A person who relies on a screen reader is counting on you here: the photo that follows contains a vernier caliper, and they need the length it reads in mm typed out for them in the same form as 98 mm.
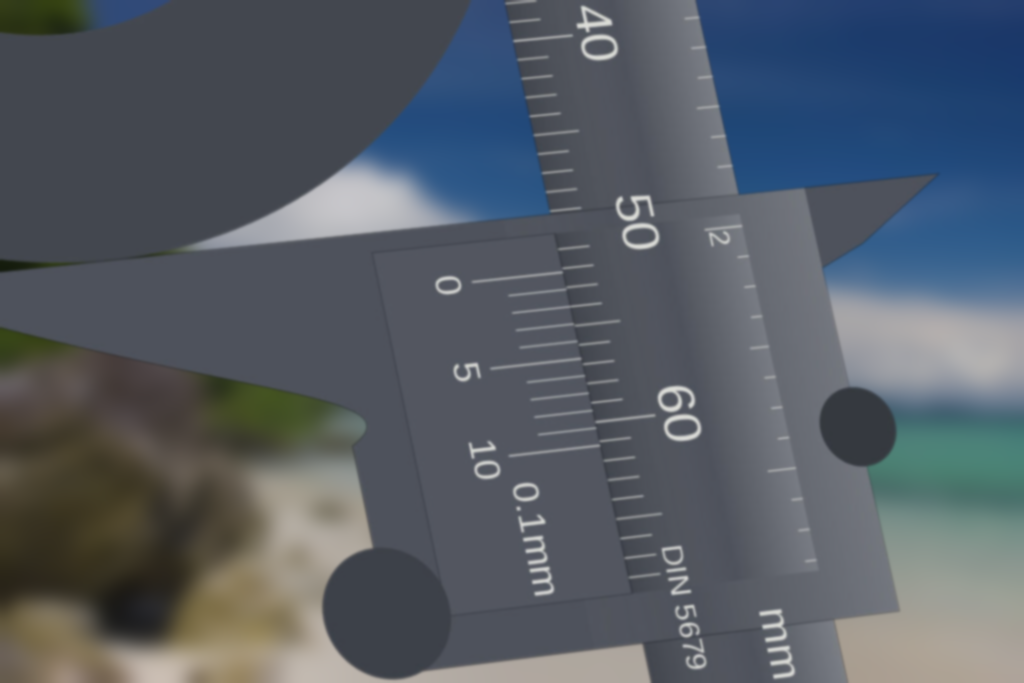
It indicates 52.2 mm
